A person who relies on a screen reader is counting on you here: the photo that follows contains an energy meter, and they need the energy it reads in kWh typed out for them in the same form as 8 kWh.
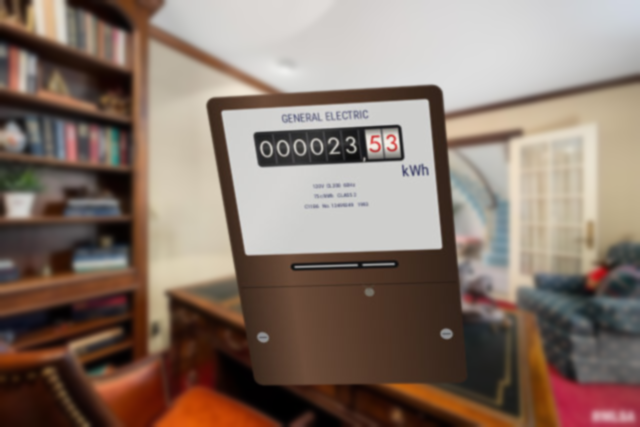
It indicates 23.53 kWh
